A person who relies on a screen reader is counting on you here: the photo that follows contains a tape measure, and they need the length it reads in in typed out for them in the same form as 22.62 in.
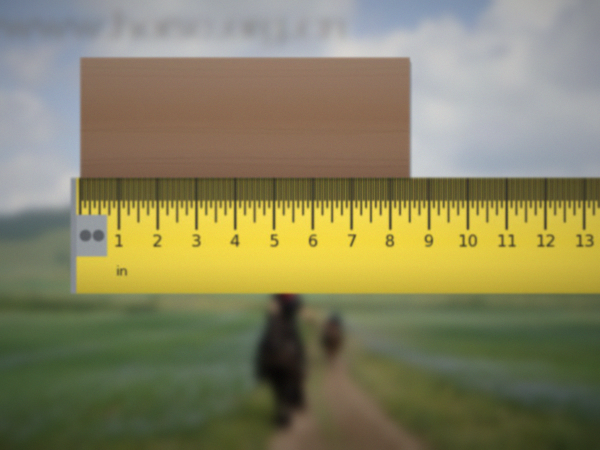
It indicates 8.5 in
